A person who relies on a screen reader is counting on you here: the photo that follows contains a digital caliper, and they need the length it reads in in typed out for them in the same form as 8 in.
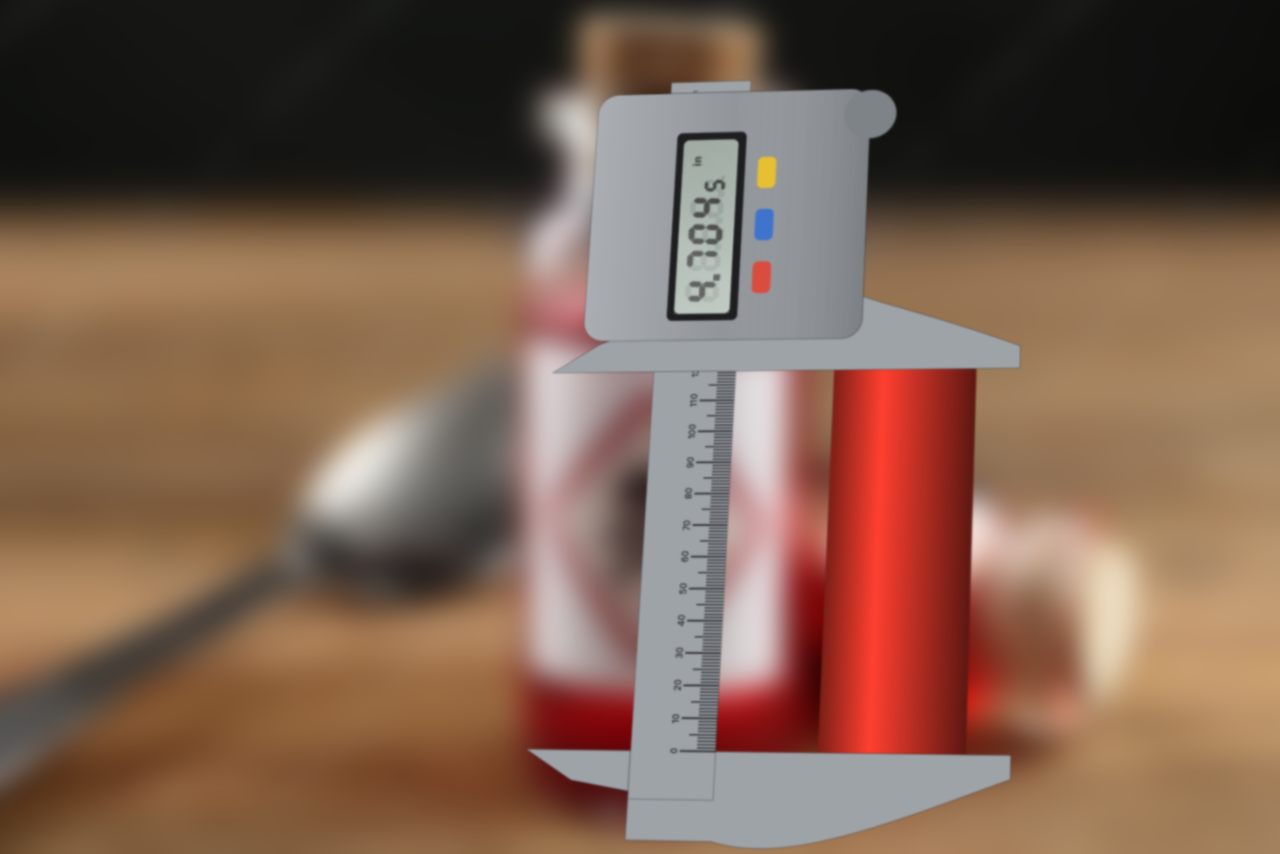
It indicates 4.7045 in
